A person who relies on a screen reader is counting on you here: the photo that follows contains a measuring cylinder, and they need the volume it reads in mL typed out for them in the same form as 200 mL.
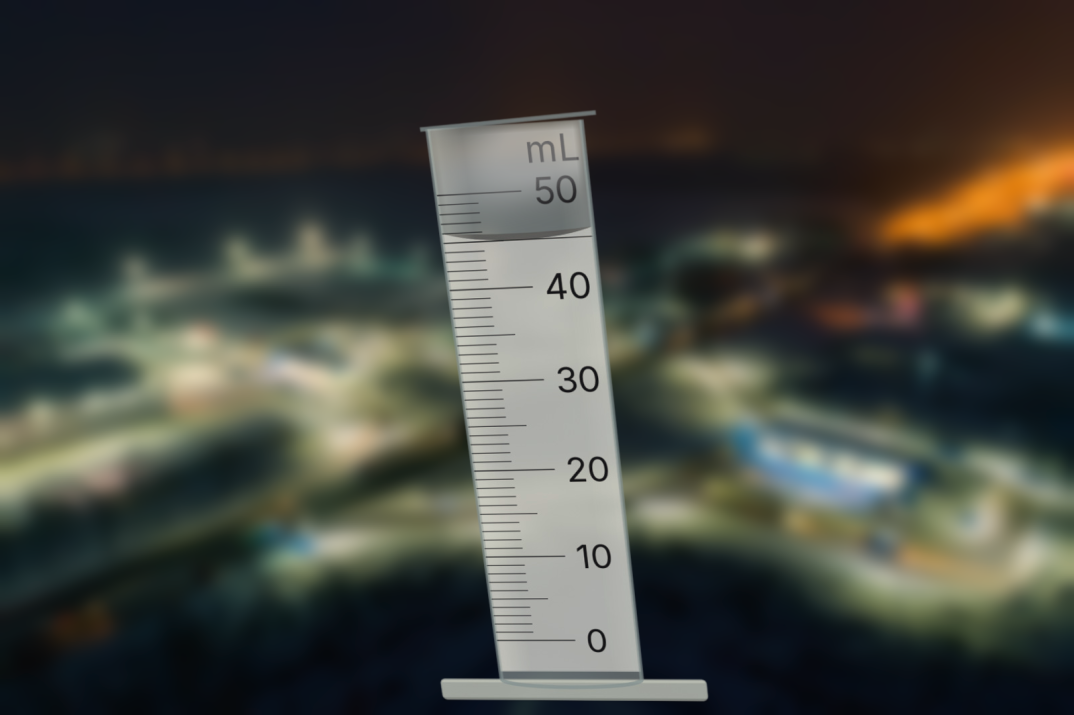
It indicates 45 mL
